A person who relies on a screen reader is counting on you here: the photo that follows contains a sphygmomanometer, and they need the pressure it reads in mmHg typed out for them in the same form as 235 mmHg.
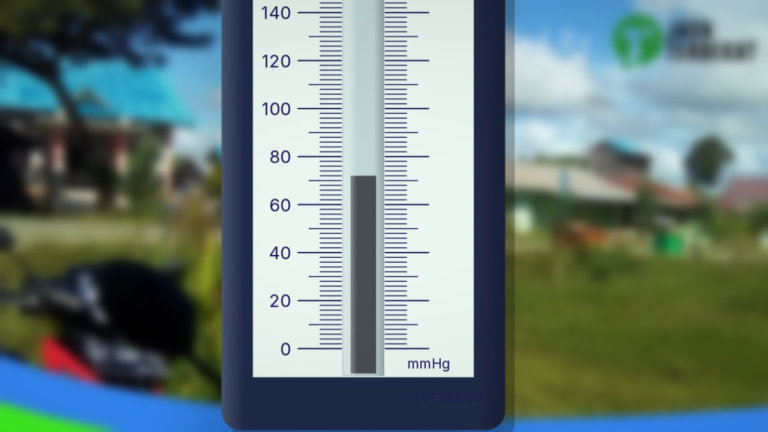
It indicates 72 mmHg
